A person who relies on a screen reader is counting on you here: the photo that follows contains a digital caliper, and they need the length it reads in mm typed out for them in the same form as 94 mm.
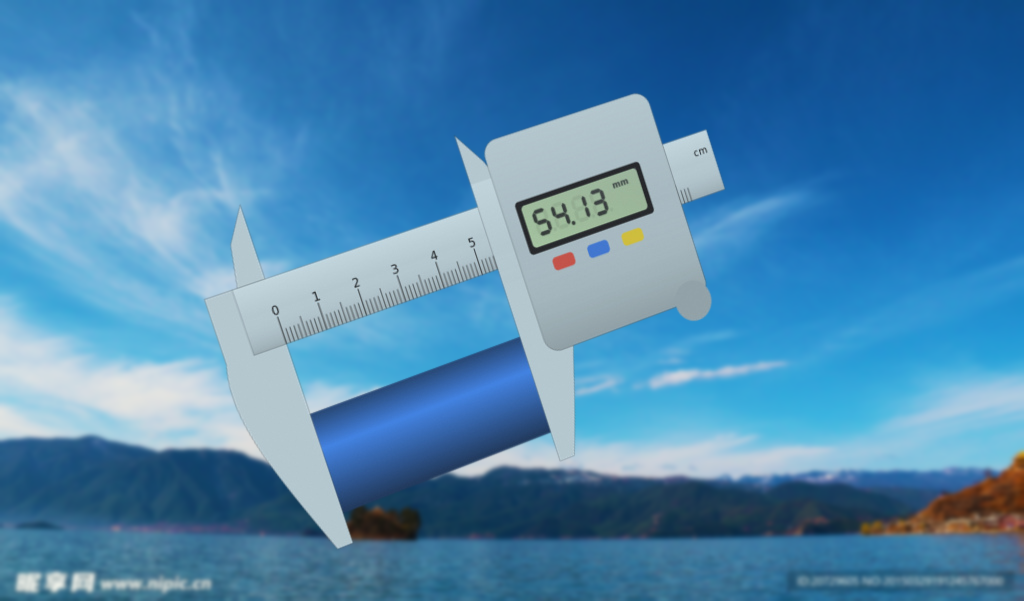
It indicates 54.13 mm
